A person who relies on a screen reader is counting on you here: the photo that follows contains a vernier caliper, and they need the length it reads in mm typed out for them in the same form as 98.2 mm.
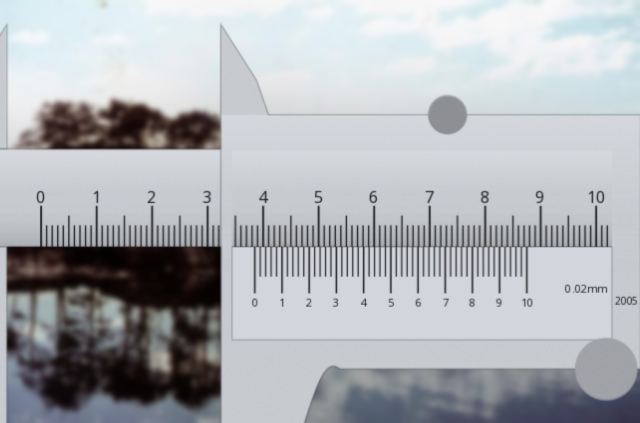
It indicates 38.5 mm
